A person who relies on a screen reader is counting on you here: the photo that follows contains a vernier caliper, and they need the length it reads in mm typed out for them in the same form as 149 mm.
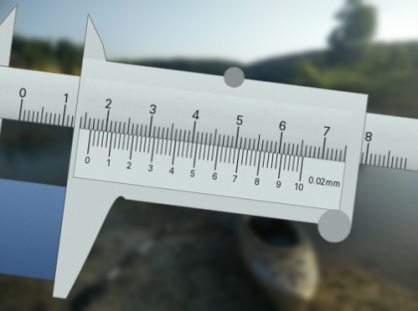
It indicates 16.5 mm
